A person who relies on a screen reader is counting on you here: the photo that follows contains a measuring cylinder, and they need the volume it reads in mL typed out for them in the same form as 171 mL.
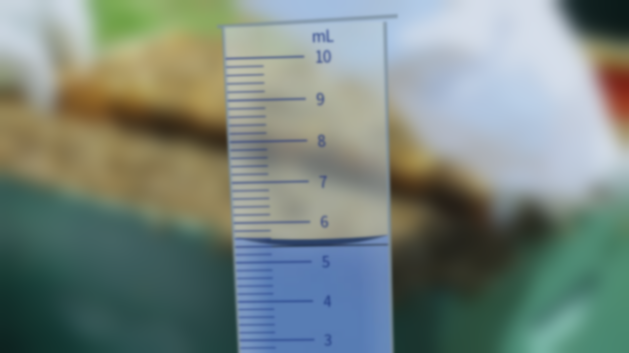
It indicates 5.4 mL
